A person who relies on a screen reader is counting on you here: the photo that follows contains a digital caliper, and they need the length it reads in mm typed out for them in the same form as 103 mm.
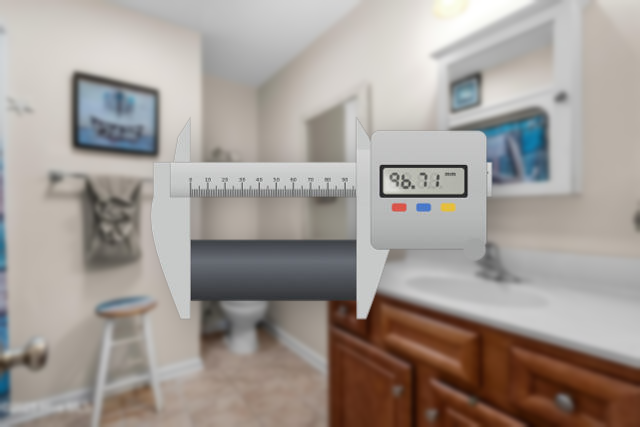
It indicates 96.71 mm
